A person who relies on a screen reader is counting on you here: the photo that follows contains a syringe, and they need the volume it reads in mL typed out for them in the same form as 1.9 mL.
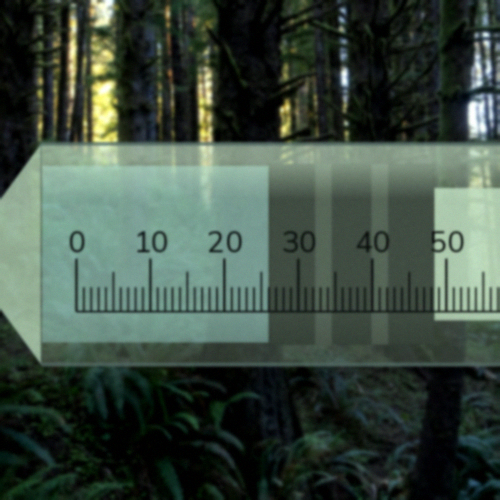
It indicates 26 mL
